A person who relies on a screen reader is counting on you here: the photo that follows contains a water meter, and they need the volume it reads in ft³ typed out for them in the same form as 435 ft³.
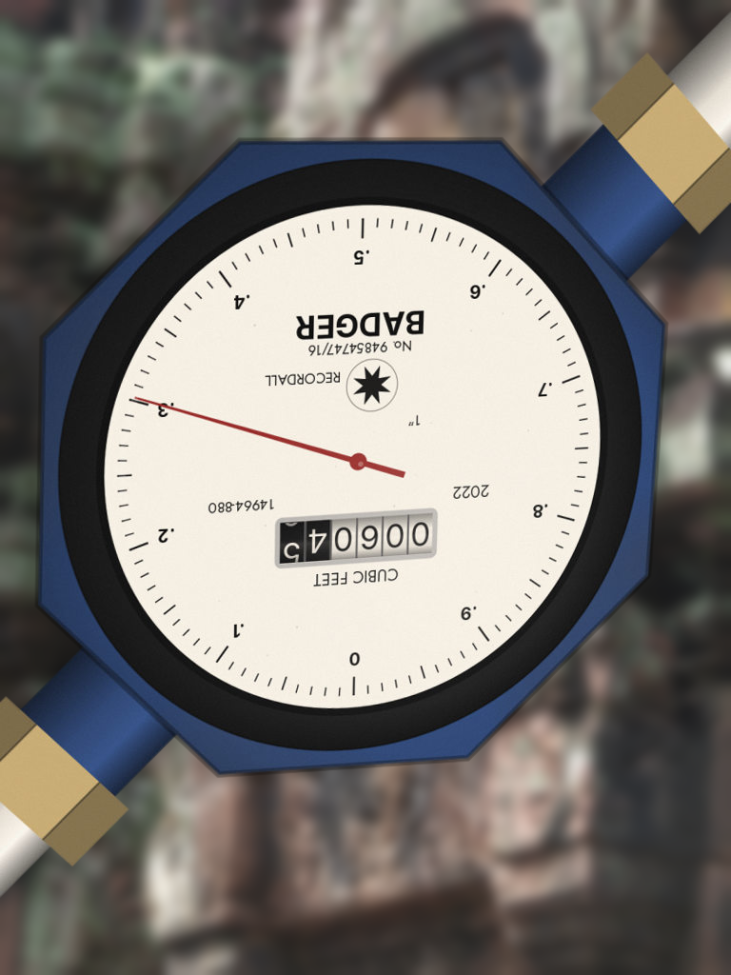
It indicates 6045.30 ft³
